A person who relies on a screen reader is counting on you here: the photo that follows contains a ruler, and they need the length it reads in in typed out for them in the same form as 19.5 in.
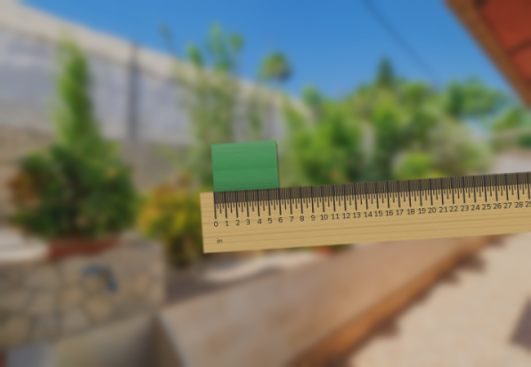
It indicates 6 in
